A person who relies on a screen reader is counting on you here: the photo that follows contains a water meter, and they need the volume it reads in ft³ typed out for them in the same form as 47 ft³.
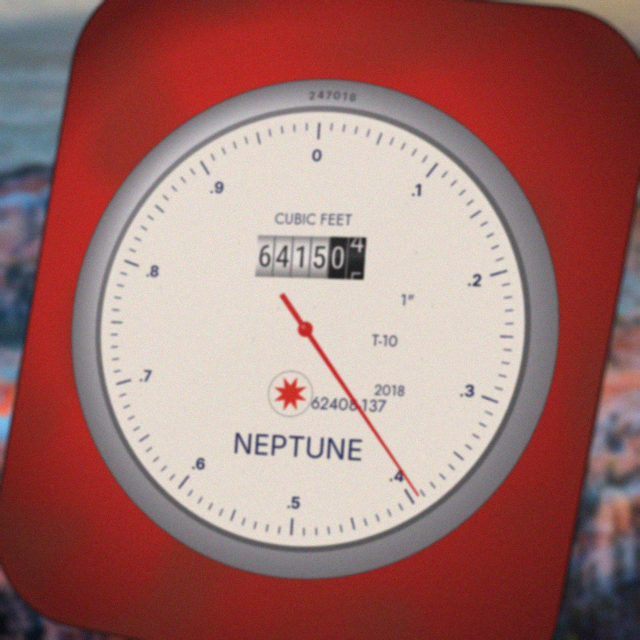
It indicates 641504.39 ft³
